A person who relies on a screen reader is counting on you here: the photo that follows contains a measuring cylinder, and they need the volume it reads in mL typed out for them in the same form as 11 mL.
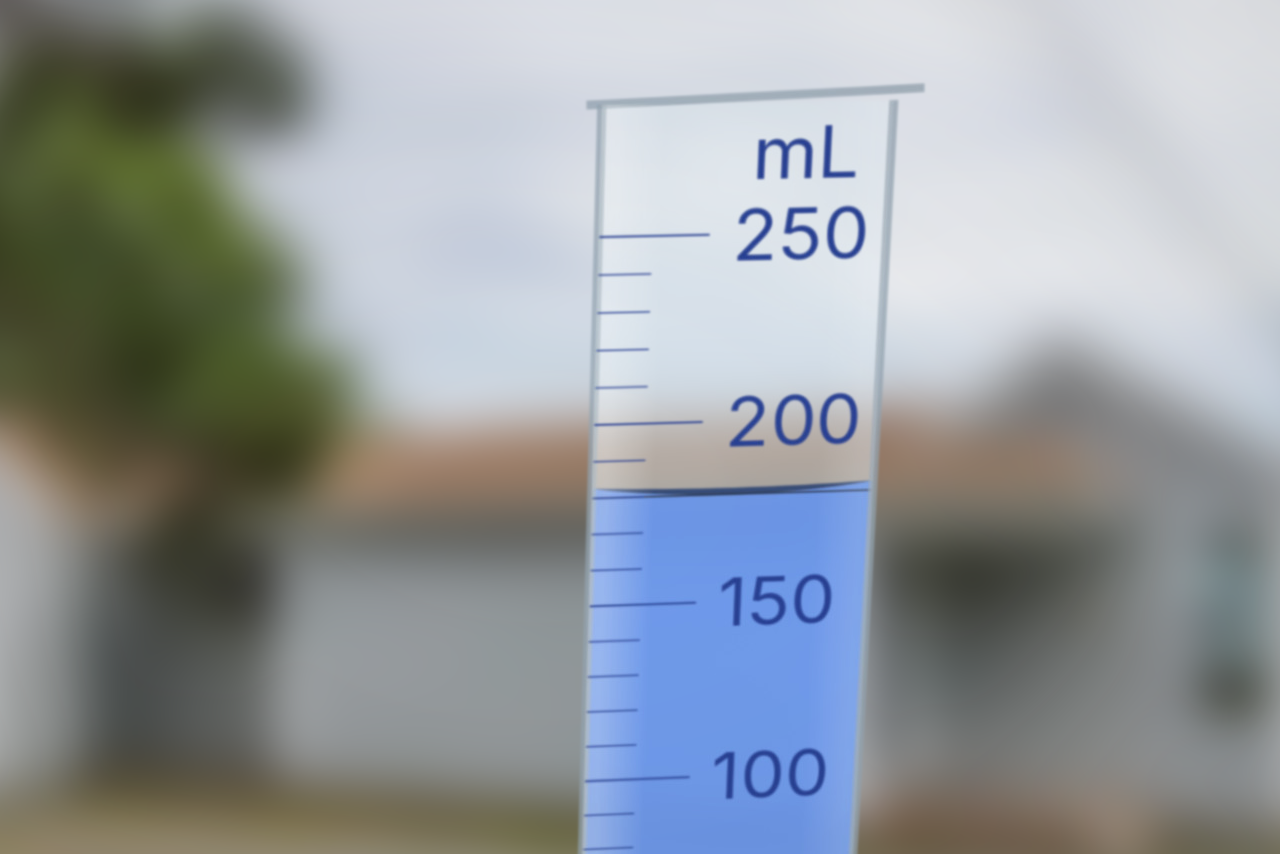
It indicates 180 mL
